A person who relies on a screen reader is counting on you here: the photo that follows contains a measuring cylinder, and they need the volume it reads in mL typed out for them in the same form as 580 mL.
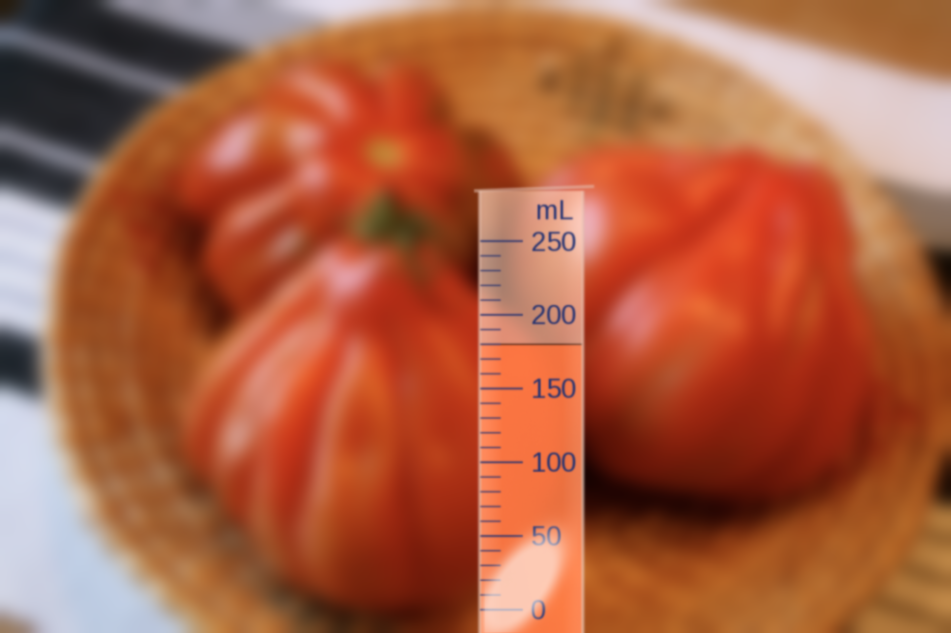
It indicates 180 mL
